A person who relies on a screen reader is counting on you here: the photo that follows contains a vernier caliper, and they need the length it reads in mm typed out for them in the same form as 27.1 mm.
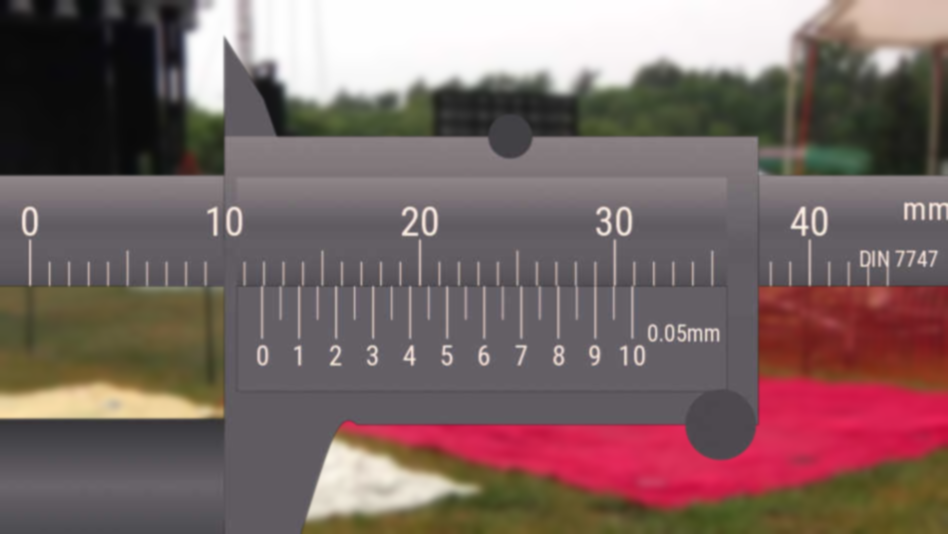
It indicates 11.9 mm
